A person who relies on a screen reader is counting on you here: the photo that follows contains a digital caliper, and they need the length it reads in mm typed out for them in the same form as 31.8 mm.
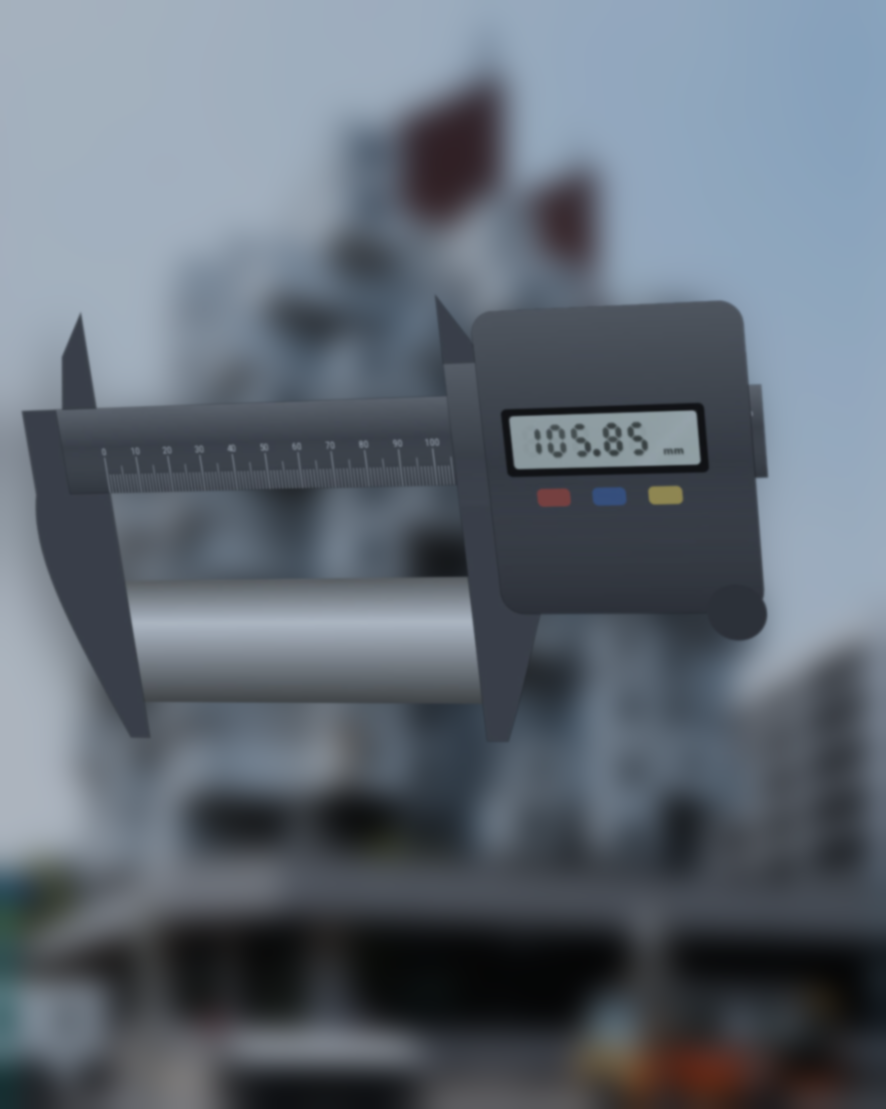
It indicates 105.85 mm
